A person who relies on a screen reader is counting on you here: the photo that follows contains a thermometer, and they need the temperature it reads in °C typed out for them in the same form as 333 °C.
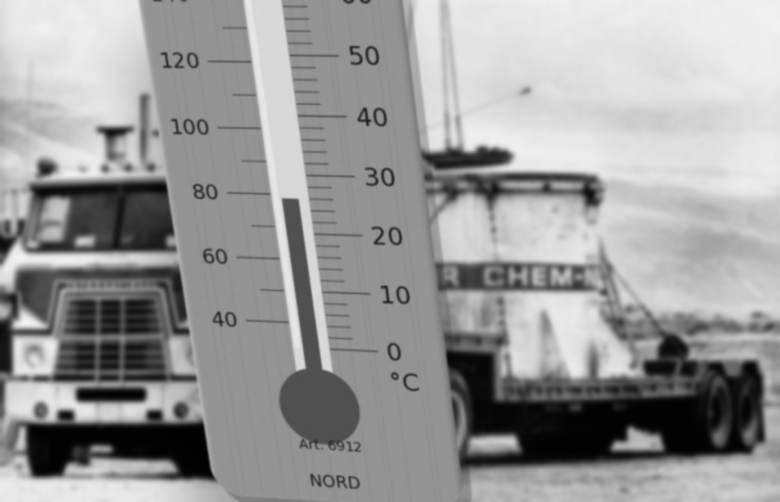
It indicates 26 °C
